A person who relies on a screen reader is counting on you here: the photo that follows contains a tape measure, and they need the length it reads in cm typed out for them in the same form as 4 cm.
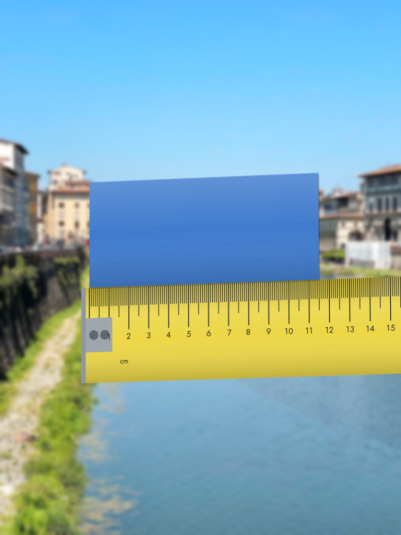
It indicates 11.5 cm
